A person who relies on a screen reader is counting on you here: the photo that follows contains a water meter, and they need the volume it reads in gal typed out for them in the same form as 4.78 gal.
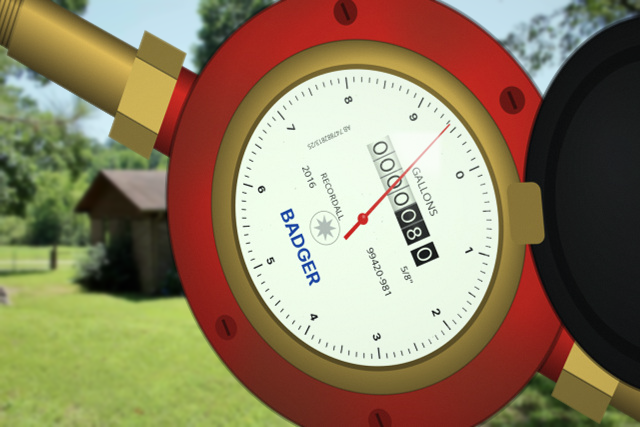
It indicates 79.4 gal
